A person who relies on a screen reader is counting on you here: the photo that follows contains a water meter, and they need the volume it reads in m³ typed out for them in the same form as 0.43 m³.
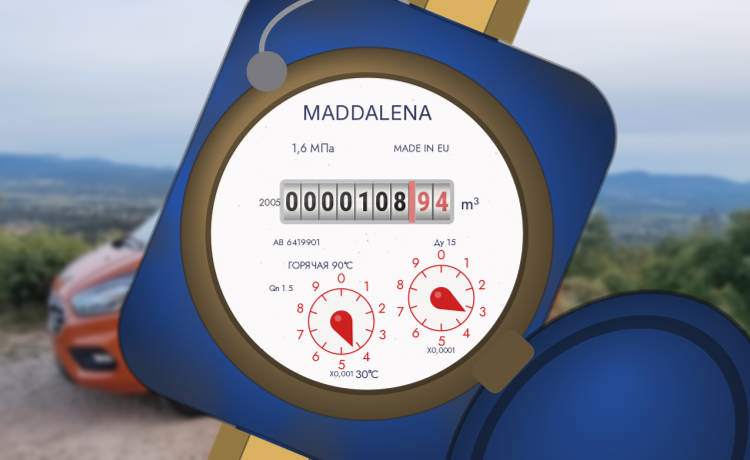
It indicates 108.9443 m³
